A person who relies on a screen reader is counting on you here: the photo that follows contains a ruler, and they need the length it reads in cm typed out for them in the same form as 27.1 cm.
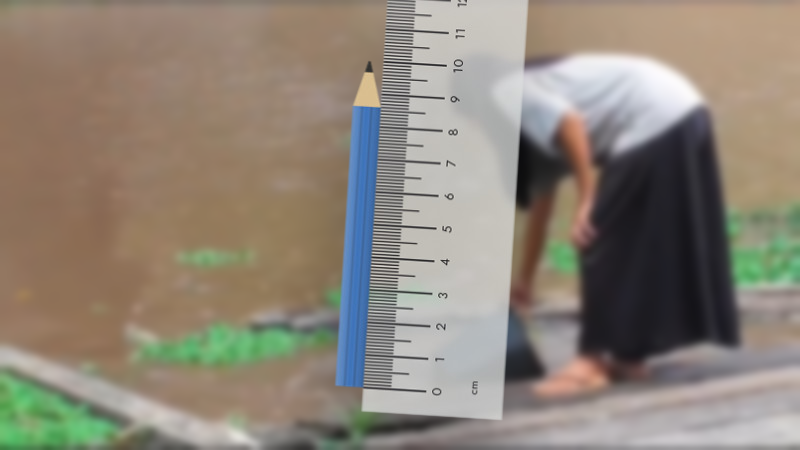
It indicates 10 cm
